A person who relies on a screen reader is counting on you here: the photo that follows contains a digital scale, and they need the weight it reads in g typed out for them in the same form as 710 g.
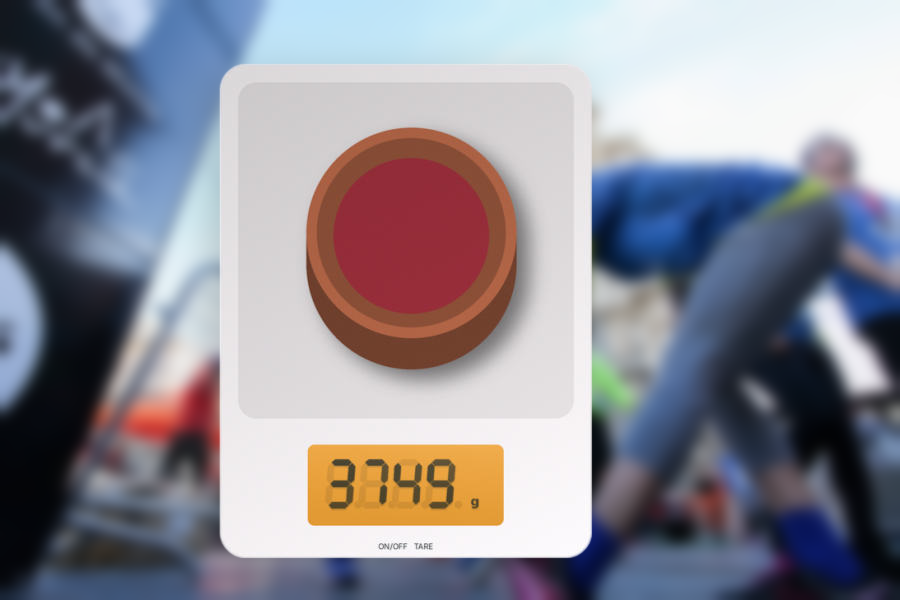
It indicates 3749 g
